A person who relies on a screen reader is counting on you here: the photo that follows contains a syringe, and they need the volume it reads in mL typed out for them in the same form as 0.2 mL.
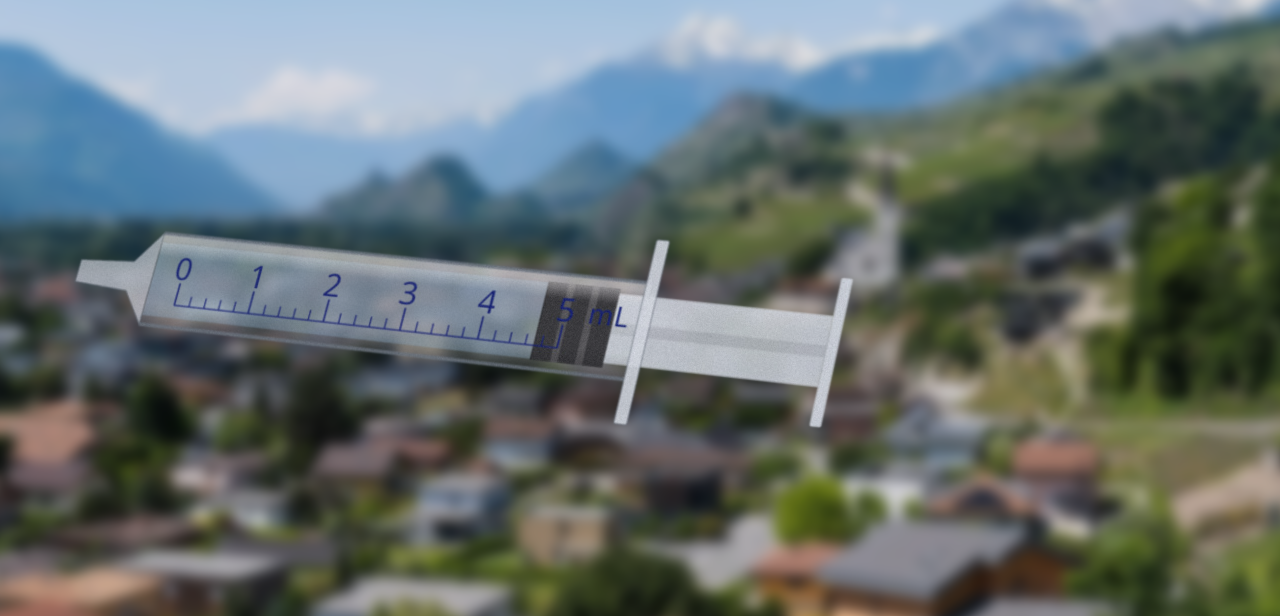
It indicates 4.7 mL
